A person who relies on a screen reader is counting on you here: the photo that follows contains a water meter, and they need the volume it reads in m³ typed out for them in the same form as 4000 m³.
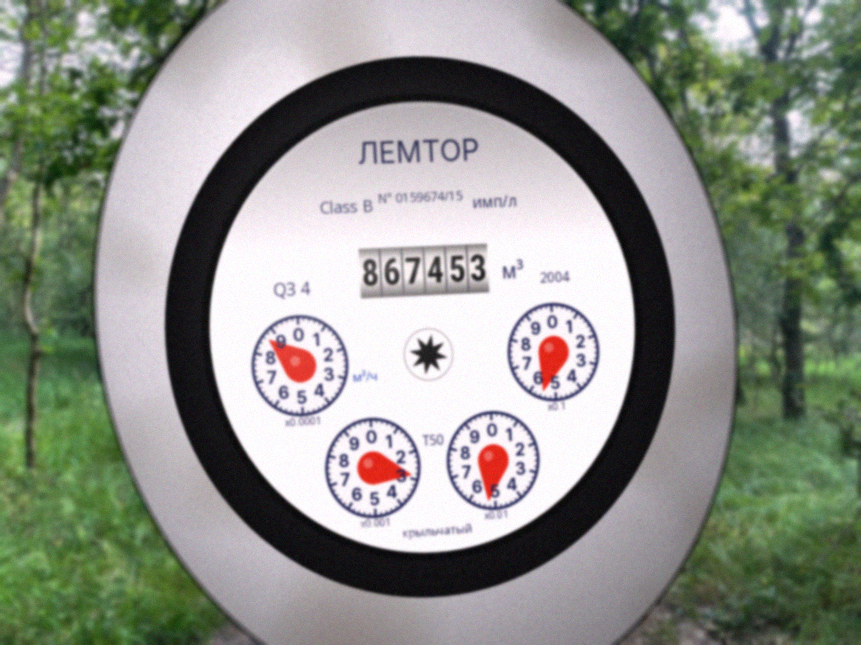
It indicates 867453.5528 m³
